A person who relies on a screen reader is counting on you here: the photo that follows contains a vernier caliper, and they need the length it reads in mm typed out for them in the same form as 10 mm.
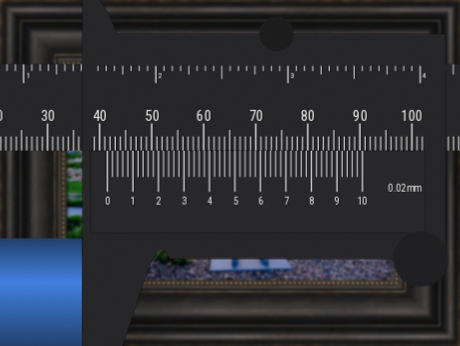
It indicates 41.5 mm
